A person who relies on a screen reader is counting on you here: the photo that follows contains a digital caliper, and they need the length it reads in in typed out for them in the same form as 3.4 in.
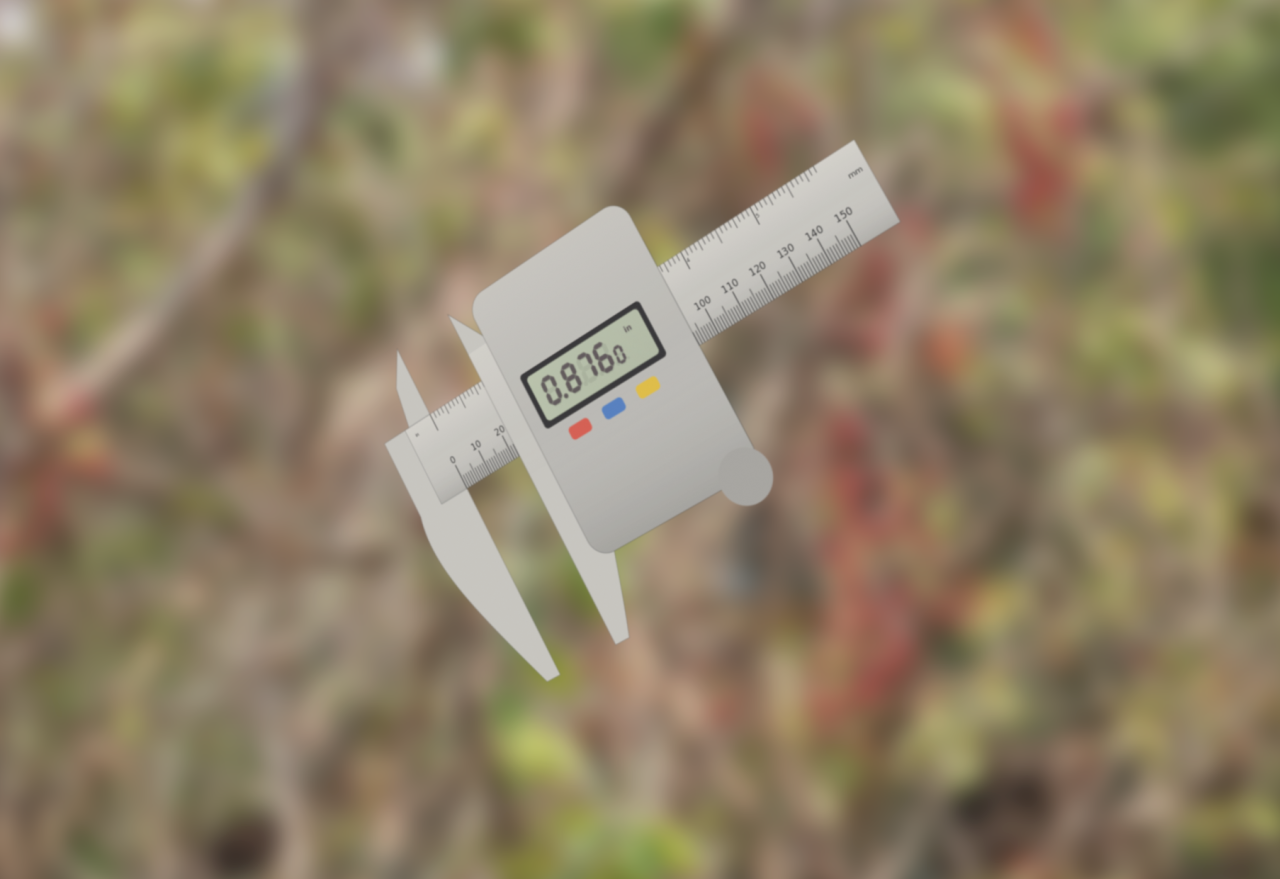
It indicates 0.8760 in
